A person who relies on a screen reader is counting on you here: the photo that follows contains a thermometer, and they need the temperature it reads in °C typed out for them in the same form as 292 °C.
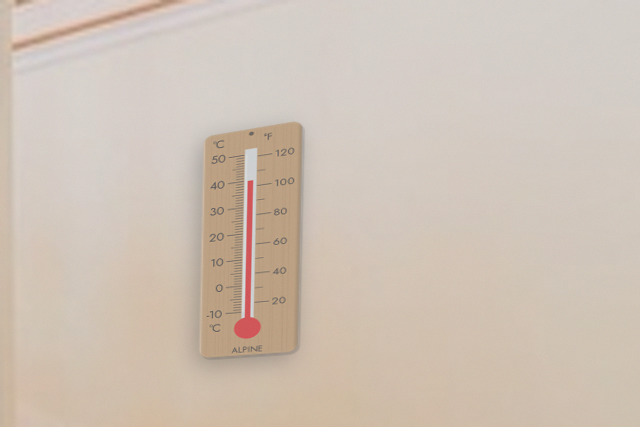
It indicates 40 °C
